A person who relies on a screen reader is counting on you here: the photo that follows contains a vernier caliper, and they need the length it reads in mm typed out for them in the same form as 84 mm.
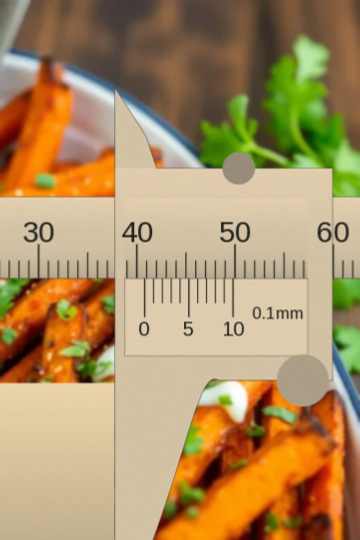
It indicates 40.8 mm
